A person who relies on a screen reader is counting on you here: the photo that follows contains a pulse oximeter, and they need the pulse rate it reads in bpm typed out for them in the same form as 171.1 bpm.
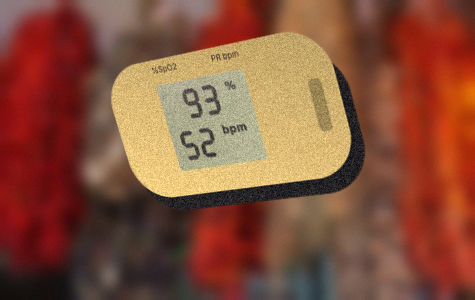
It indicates 52 bpm
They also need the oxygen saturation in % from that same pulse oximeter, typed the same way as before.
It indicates 93 %
